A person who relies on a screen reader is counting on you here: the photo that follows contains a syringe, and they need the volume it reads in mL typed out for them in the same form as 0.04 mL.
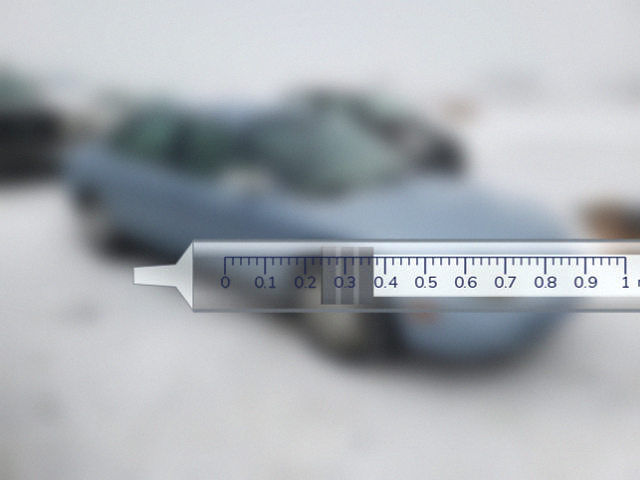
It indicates 0.24 mL
